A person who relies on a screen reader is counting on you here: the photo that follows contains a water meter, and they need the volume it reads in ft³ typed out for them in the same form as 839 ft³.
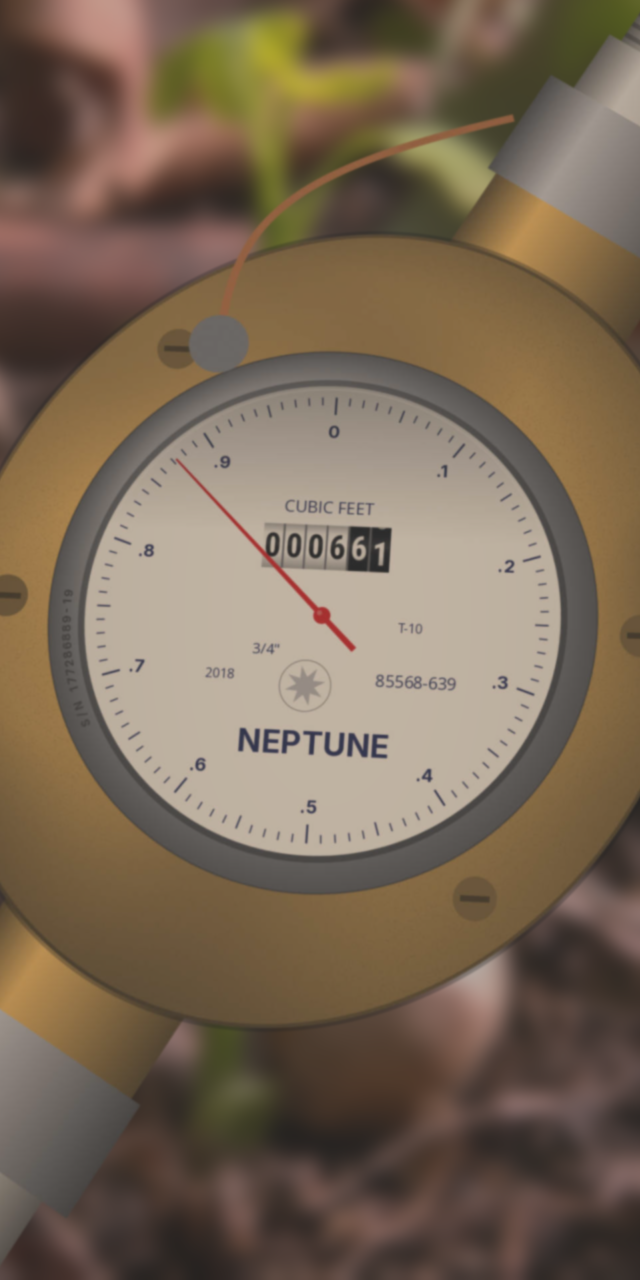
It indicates 660.87 ft³
